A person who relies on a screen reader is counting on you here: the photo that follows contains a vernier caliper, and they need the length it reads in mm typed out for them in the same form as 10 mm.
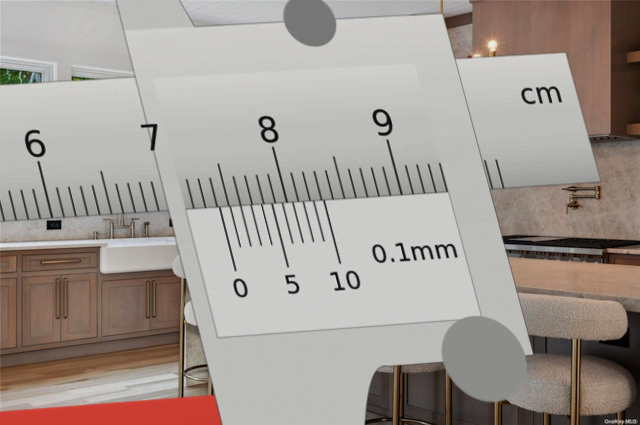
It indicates 74.2 mm
